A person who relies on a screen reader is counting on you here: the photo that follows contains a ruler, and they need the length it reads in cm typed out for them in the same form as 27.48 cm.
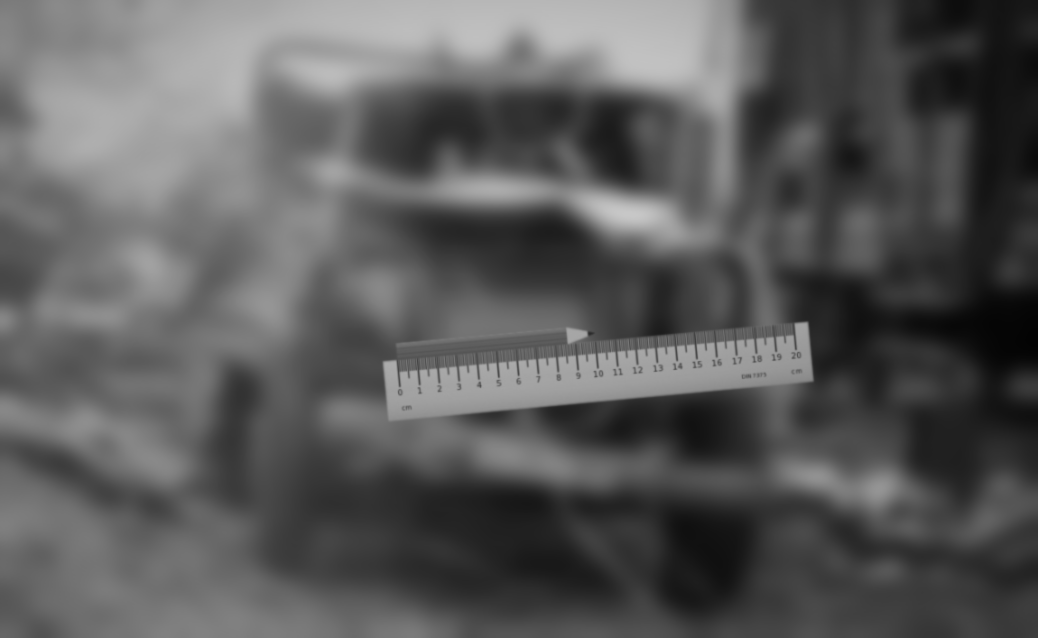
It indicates 10 cm
